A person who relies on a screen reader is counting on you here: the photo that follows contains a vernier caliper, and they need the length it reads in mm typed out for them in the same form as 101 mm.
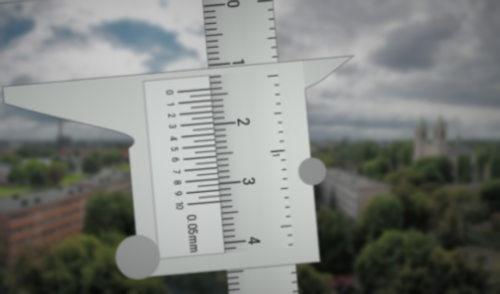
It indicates 14.0 mm
